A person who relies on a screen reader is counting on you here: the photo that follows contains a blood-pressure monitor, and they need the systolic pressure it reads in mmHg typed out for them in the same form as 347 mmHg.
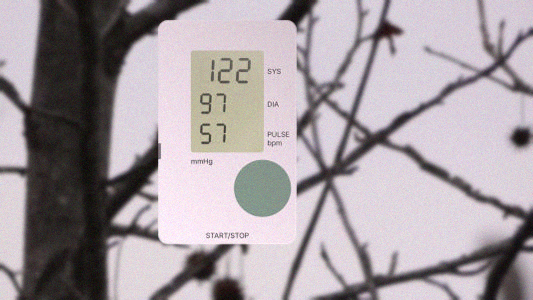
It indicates 122 mmHg
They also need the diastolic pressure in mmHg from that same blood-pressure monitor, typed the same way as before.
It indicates 97 mmHg
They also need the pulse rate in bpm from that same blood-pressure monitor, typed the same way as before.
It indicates 57 bpm
